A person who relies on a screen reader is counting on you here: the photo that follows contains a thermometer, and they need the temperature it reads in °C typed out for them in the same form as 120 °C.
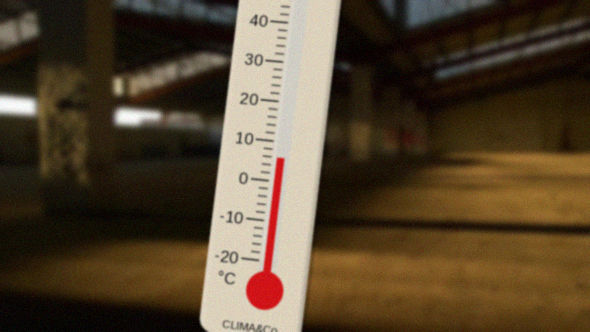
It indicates 6 °C
